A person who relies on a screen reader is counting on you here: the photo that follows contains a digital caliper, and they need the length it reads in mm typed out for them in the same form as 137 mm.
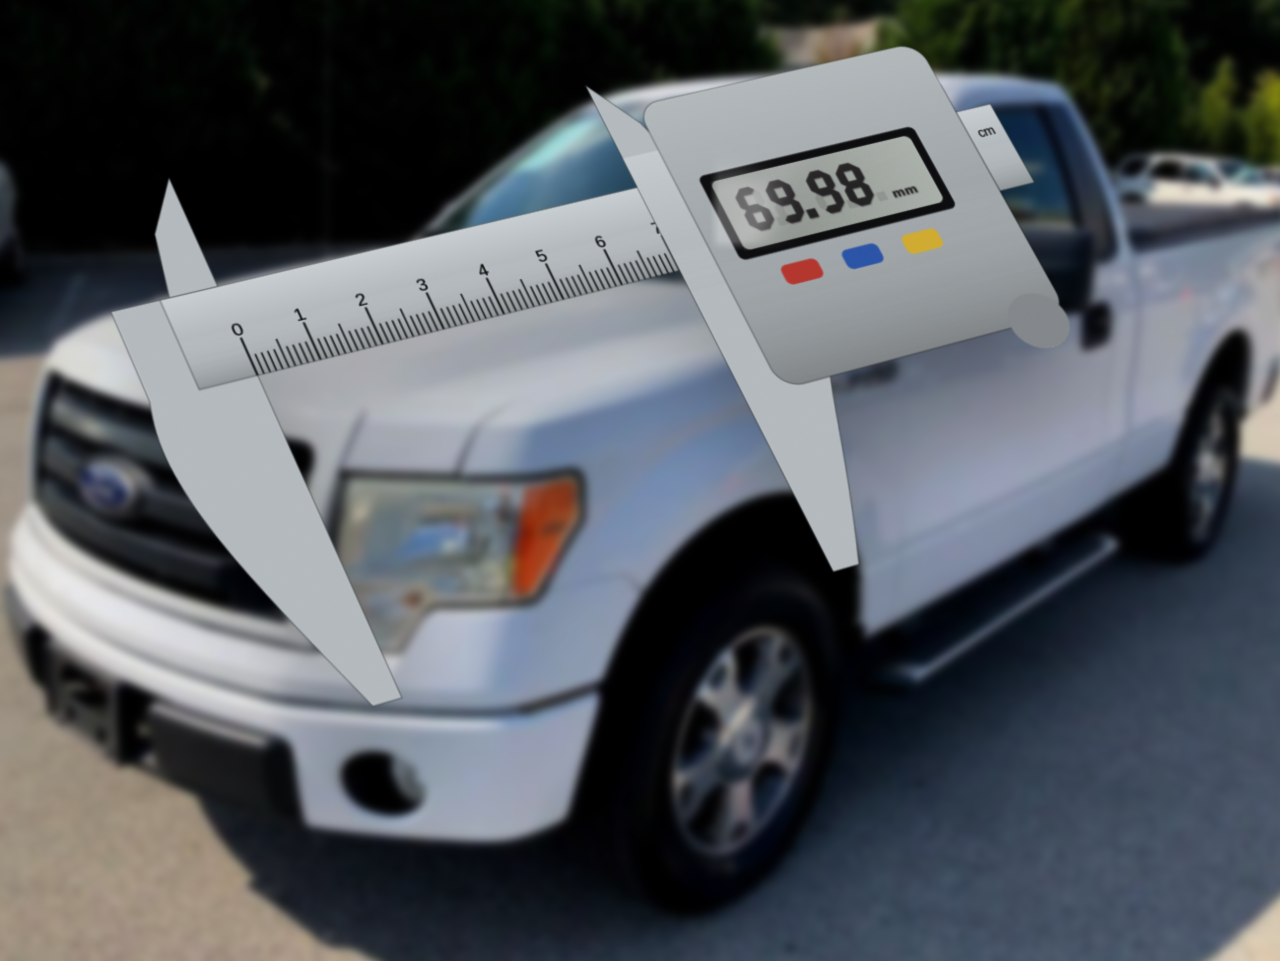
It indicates 69.98 mm
